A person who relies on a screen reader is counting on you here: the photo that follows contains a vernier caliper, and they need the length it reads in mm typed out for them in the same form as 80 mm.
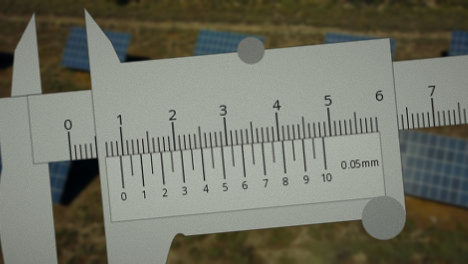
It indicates 9.5 mm
